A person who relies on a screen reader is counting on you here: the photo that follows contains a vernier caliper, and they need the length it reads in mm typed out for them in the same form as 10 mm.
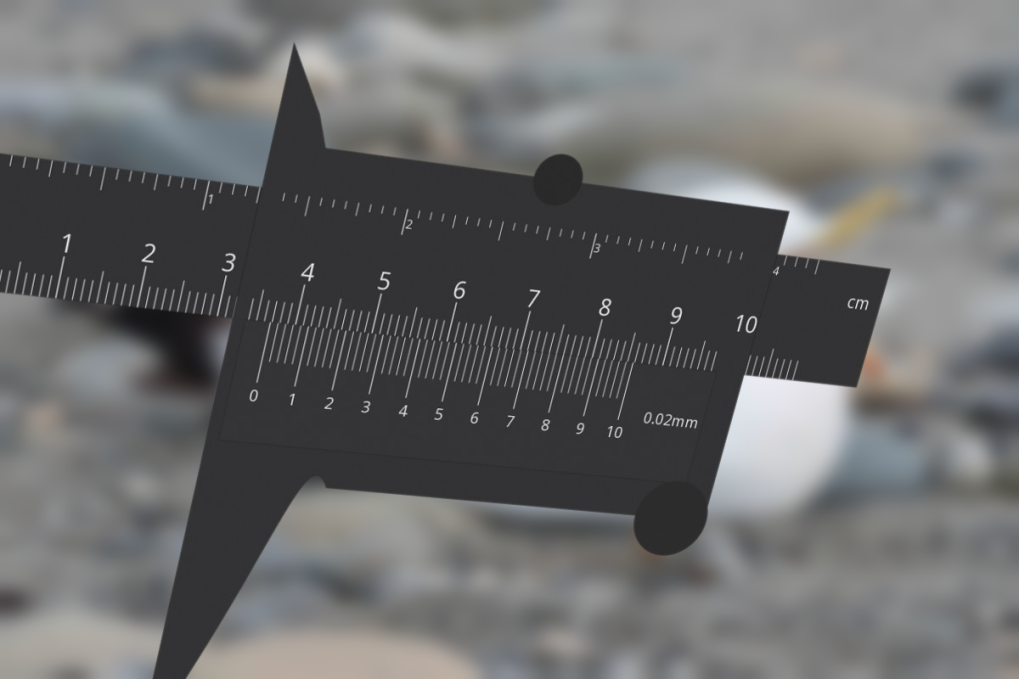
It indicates 36.8 mm
